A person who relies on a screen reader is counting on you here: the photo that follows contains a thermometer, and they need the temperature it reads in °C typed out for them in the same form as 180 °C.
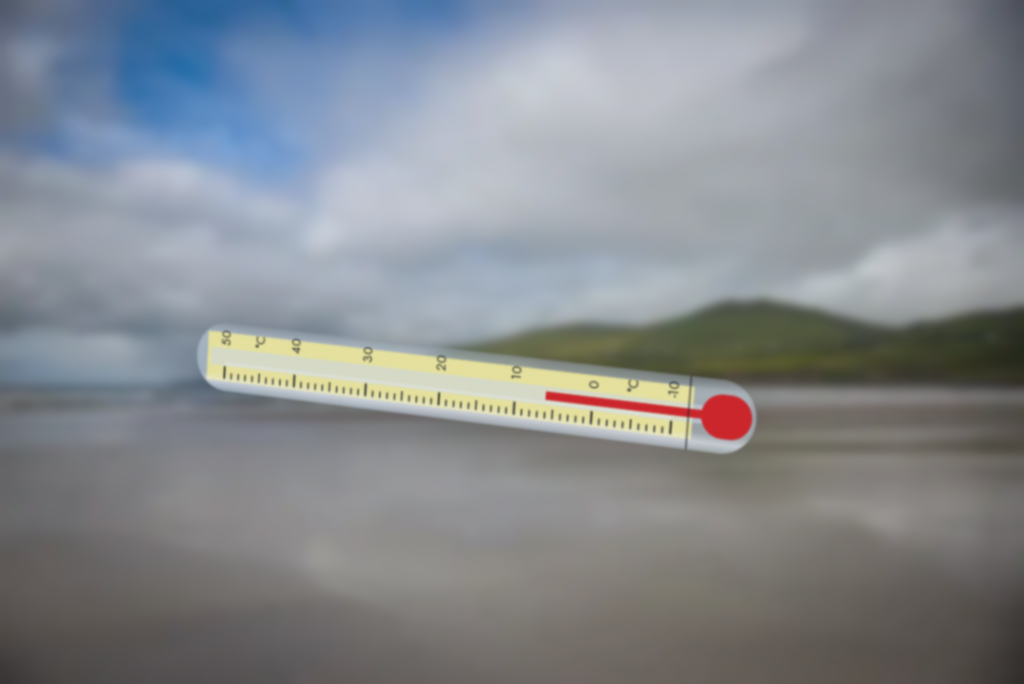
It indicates 6 °C
